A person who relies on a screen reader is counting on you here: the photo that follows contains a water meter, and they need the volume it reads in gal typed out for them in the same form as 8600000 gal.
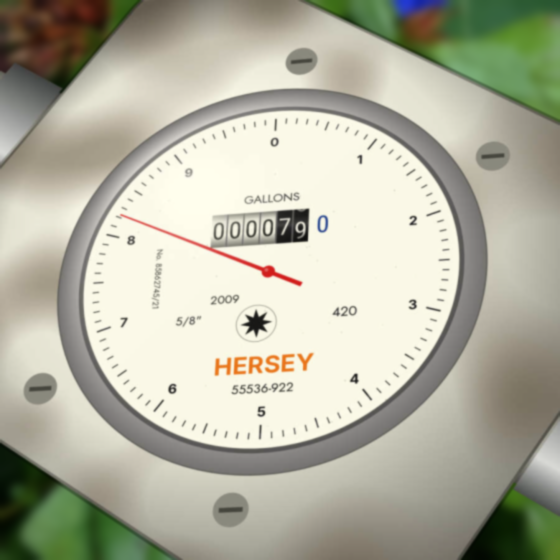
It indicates 788.2 gal
